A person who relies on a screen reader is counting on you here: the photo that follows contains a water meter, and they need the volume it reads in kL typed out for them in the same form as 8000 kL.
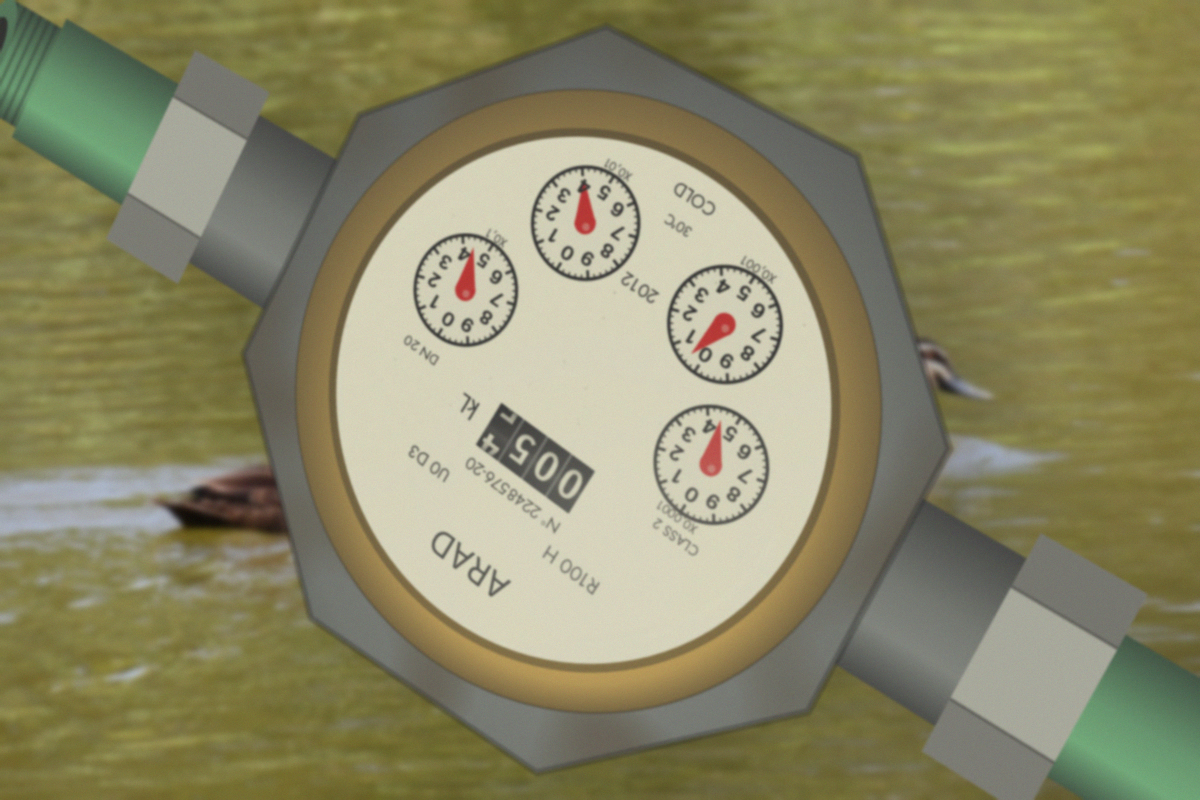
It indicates 54.4404 kL
